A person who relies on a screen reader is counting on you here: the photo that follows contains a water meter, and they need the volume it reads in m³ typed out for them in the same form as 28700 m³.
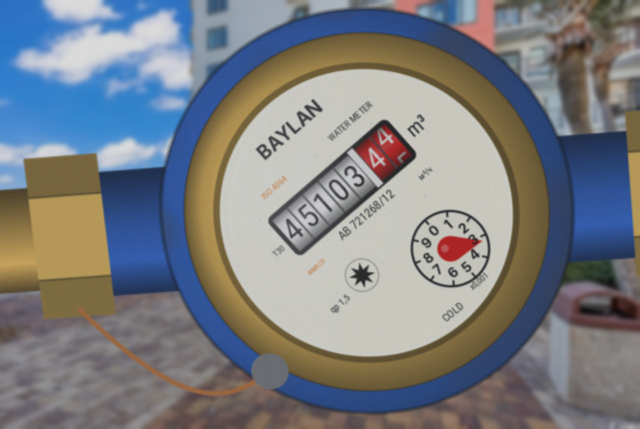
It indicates 45103.443 m³
